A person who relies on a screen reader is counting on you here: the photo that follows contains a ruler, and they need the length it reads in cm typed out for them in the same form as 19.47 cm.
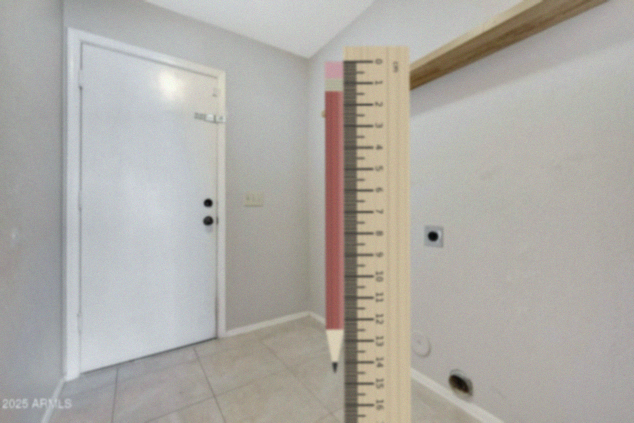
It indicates 14.5 cm
